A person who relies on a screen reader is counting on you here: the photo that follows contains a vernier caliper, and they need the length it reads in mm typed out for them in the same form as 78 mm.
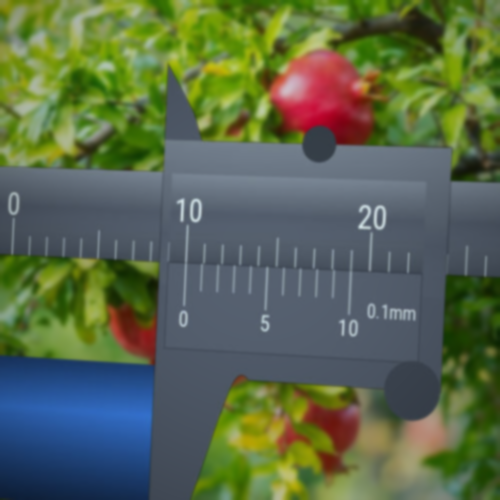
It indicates 10.0 mm
